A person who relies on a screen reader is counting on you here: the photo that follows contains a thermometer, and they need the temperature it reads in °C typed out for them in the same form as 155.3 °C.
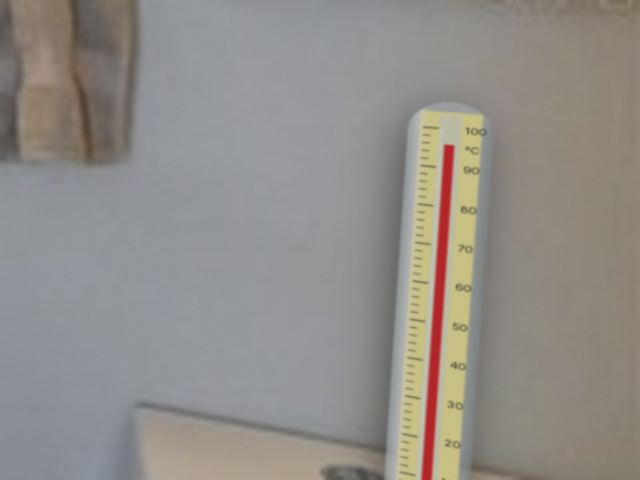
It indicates 96 °C
